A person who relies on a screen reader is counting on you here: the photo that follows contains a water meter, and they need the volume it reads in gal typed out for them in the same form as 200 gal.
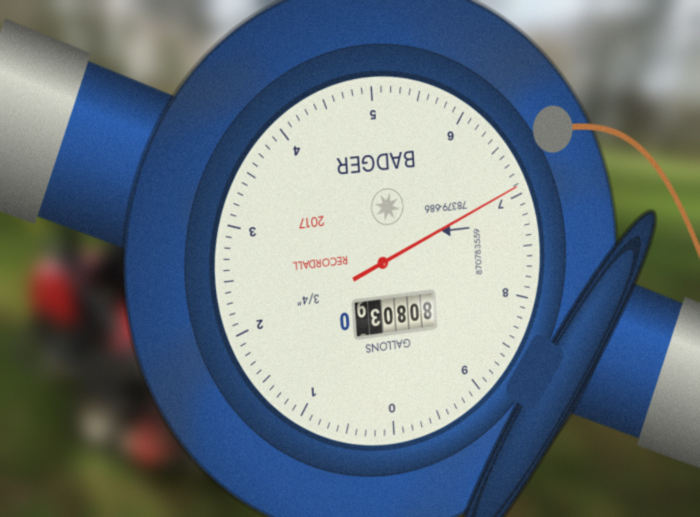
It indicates 8080386.9 gal
